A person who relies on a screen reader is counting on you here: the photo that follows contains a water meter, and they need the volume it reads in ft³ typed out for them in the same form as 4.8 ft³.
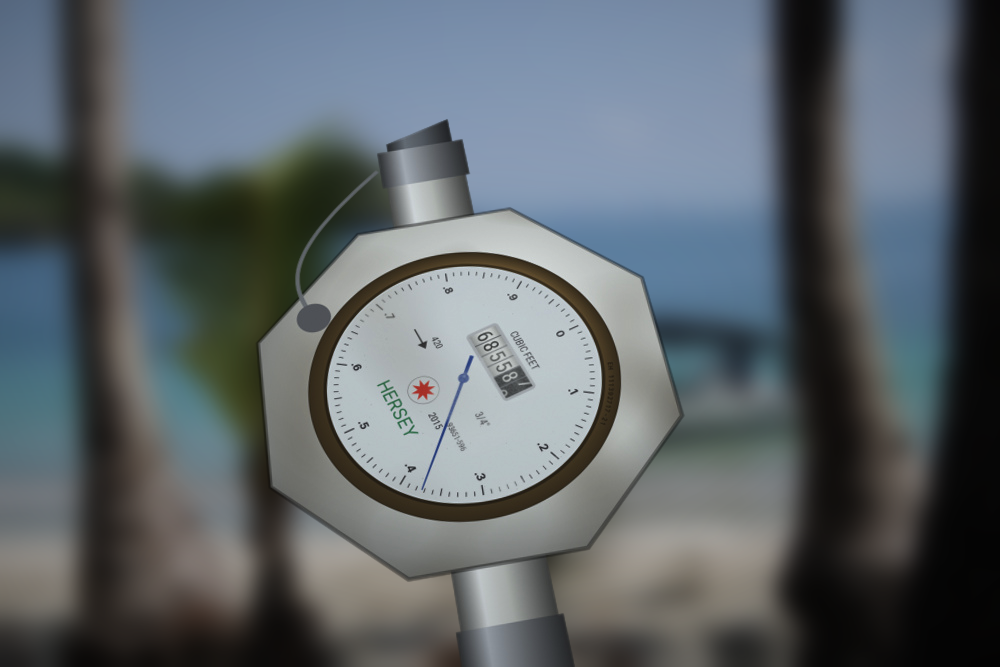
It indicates 685587.37 ft³
